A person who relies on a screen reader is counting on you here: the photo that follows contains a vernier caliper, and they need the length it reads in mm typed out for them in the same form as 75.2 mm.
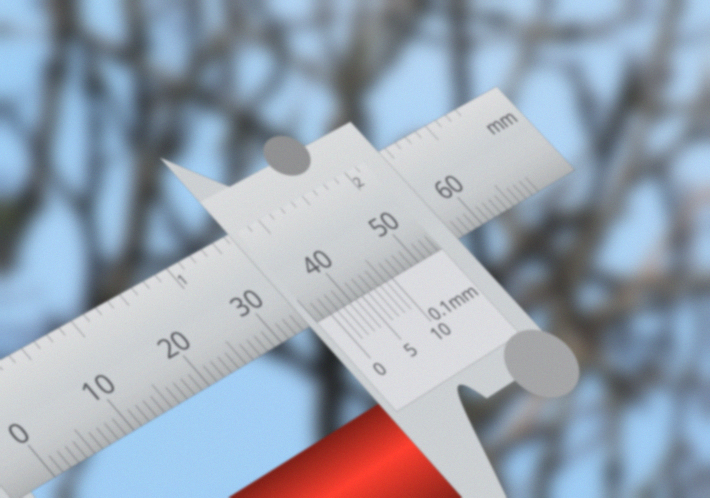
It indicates 37.0 mm
